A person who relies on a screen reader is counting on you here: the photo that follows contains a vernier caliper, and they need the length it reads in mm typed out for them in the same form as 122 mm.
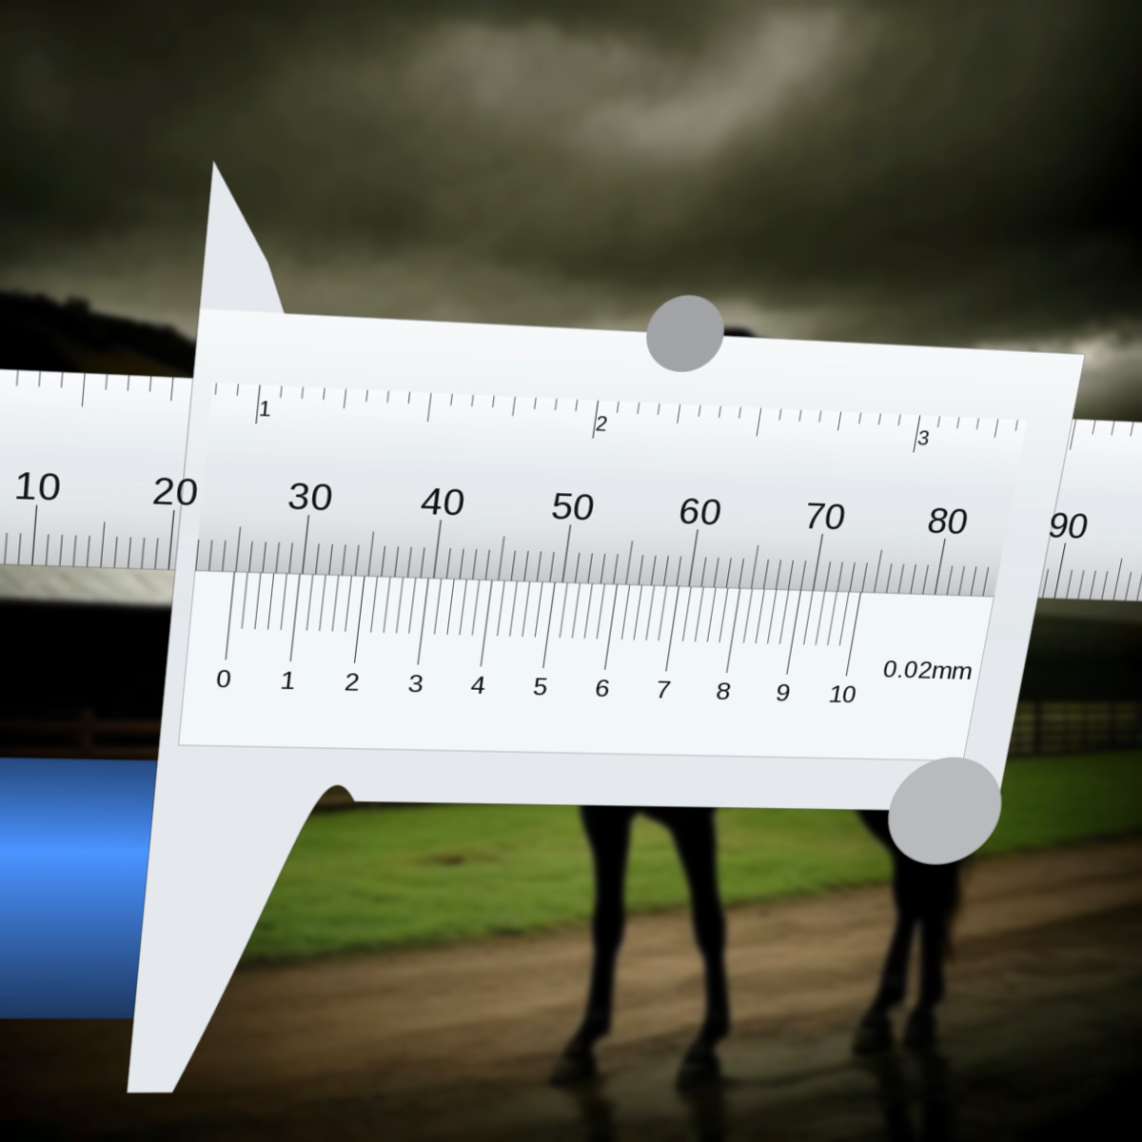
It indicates 24.9 mm
